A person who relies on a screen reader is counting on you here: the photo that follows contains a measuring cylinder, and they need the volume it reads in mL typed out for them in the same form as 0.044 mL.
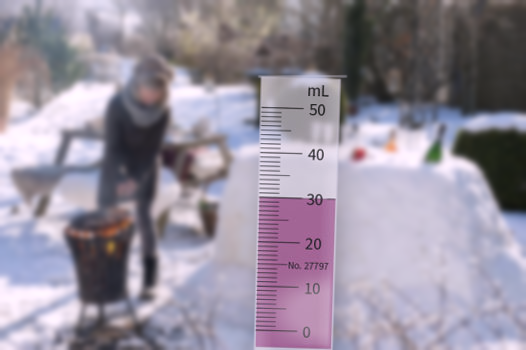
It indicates 30 mL
